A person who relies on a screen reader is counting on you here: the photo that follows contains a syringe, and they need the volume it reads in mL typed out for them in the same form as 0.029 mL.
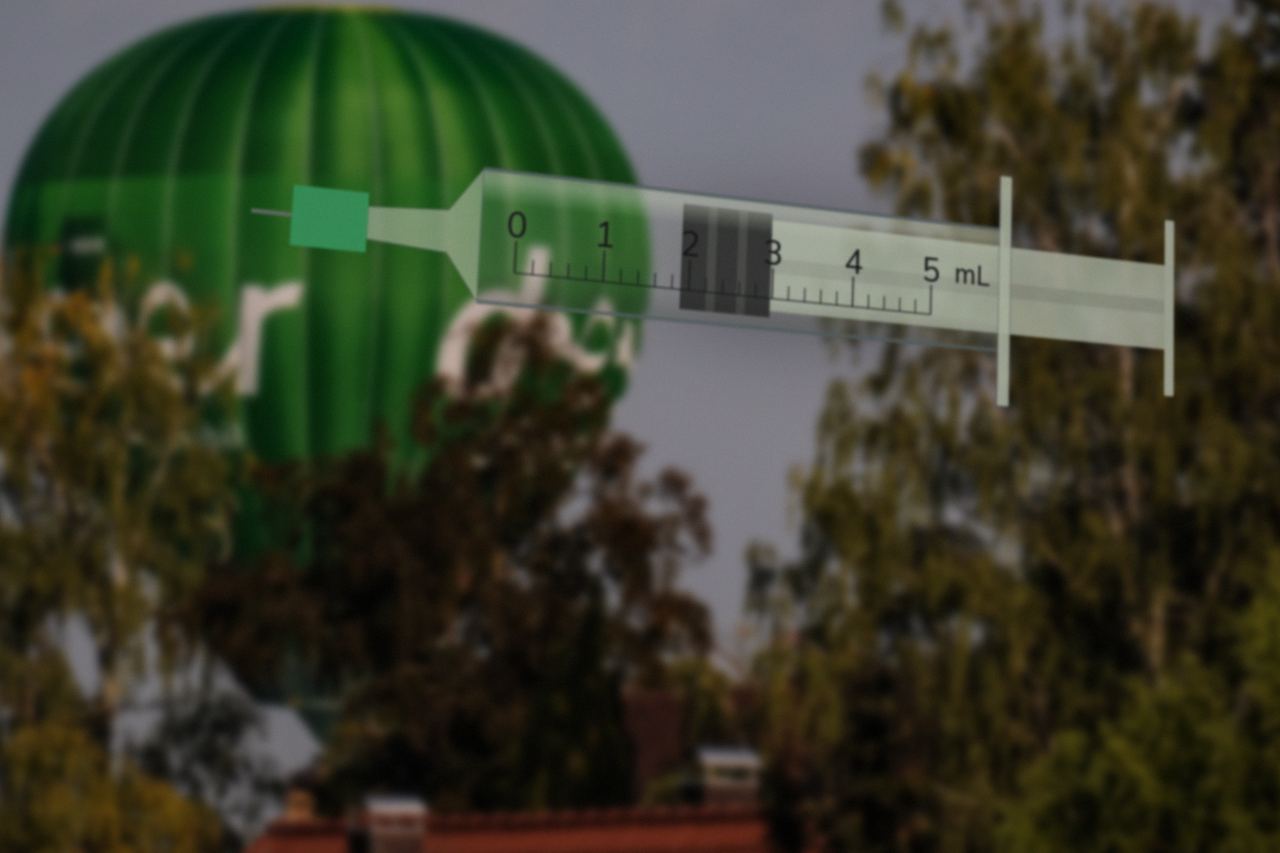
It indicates 1.9 mL
